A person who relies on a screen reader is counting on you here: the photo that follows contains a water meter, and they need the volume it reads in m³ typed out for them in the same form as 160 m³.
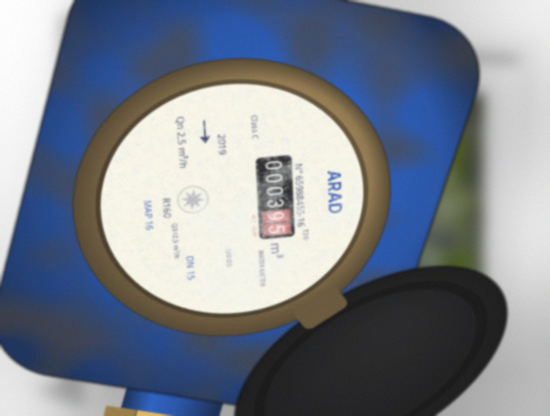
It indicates 3.95 m³
